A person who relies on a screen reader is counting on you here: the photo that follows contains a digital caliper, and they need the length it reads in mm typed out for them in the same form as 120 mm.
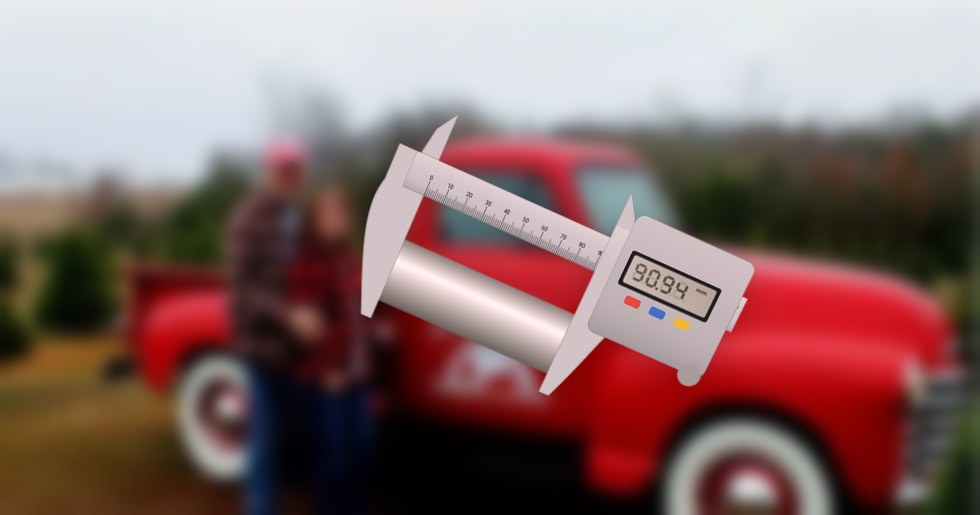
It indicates 90.94 mm
